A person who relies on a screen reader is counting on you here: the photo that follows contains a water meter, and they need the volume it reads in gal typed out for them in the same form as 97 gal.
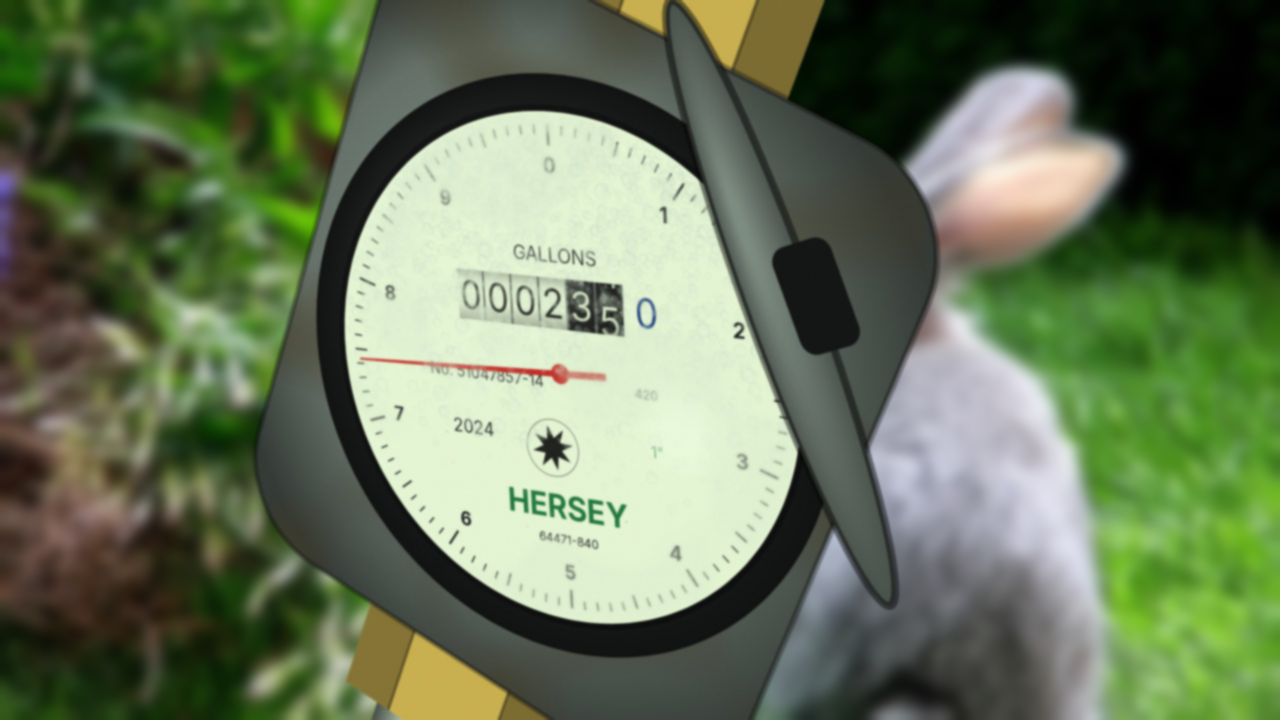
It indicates 2347.4 gal
